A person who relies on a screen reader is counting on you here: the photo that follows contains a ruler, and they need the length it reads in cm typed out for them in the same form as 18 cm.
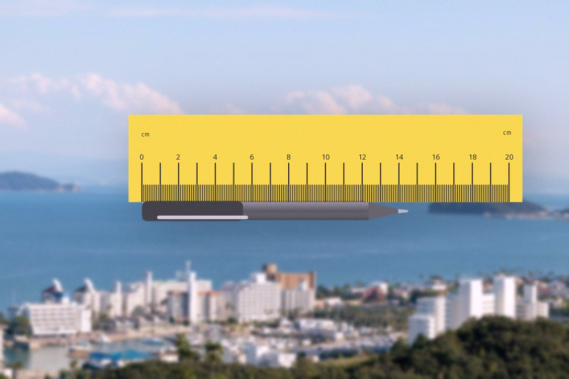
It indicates 14.5 cm
